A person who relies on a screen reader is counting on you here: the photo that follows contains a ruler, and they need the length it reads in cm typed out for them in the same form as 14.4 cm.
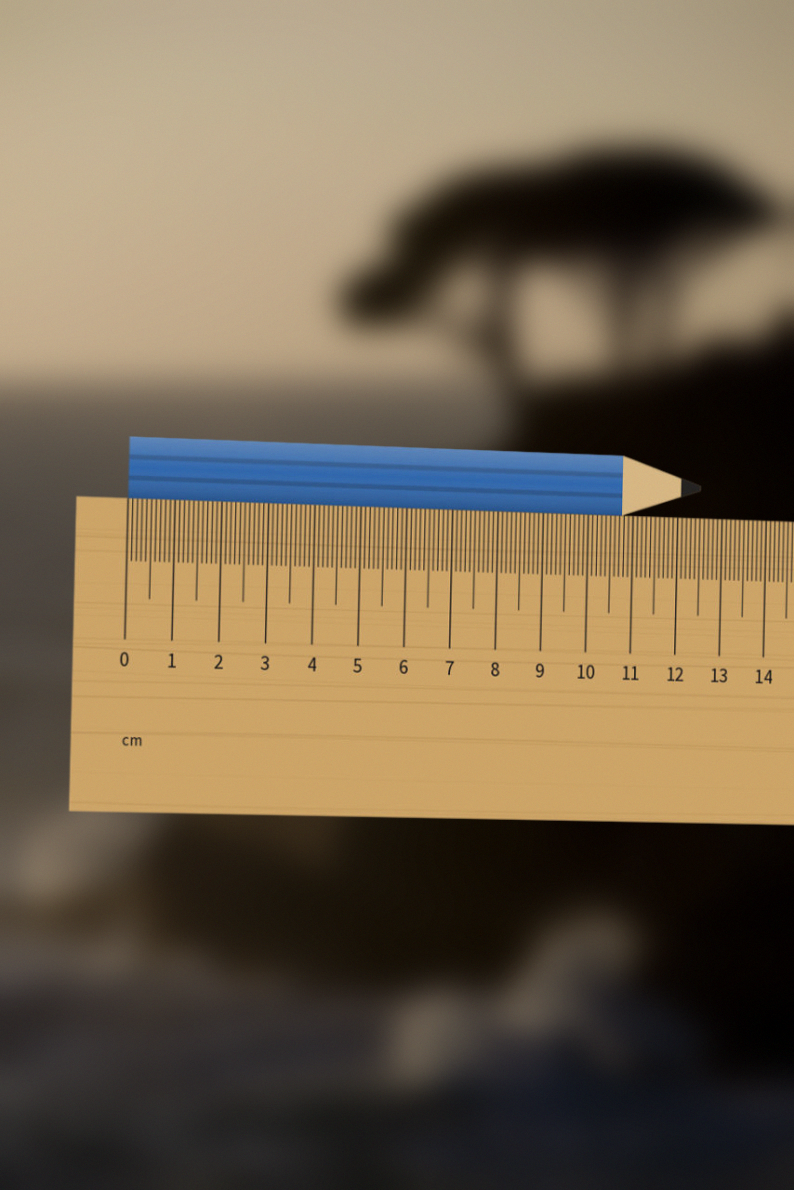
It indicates 12.5 cm
